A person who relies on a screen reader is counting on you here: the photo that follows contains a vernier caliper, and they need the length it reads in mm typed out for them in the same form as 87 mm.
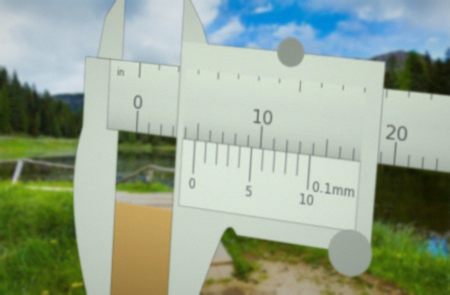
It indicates 4.8 mm
